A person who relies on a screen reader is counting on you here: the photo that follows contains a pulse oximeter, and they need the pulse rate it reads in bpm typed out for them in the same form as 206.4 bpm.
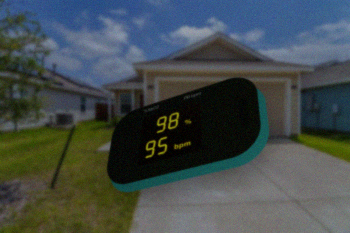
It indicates 95 bpm
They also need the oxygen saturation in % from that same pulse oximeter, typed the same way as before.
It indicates 98 %
